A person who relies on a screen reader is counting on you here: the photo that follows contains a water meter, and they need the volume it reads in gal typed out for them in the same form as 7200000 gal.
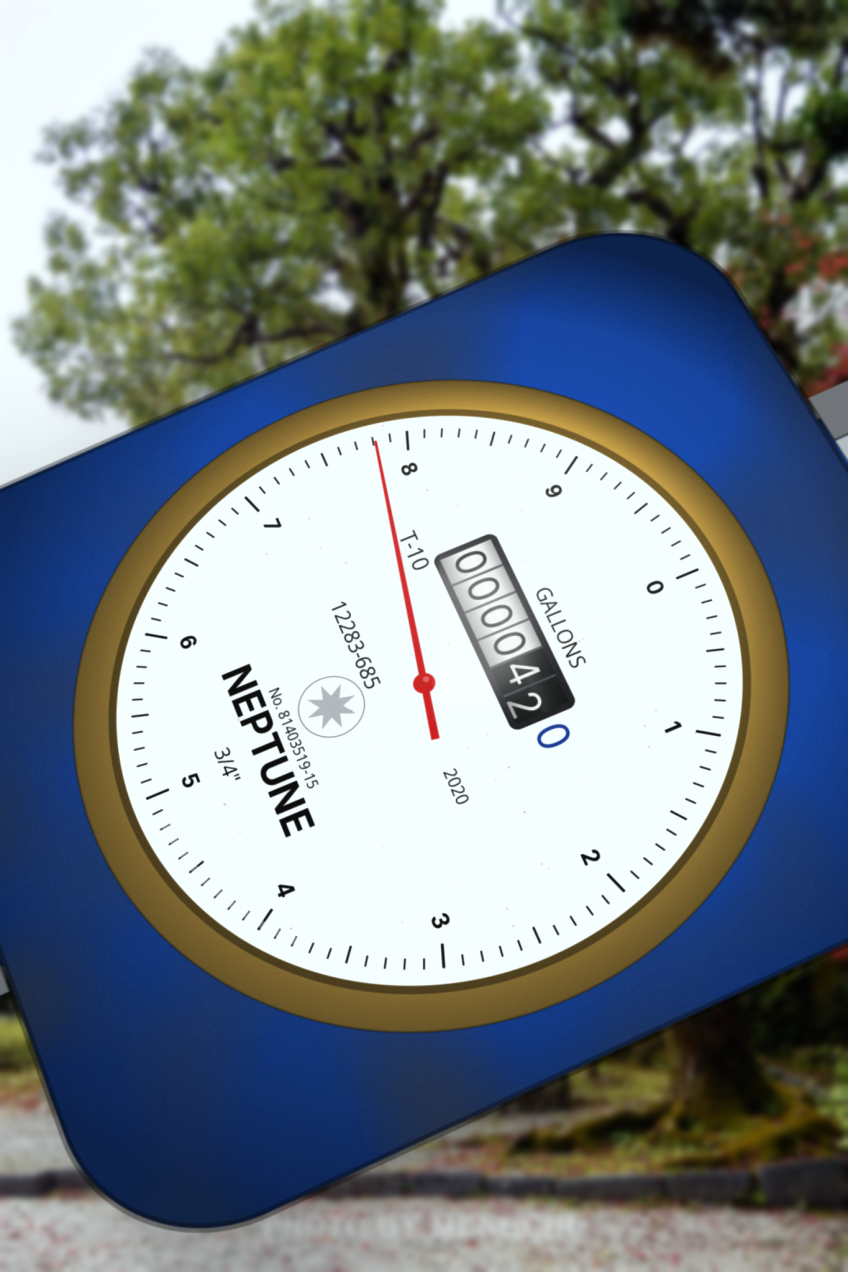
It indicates 417.8 gal
